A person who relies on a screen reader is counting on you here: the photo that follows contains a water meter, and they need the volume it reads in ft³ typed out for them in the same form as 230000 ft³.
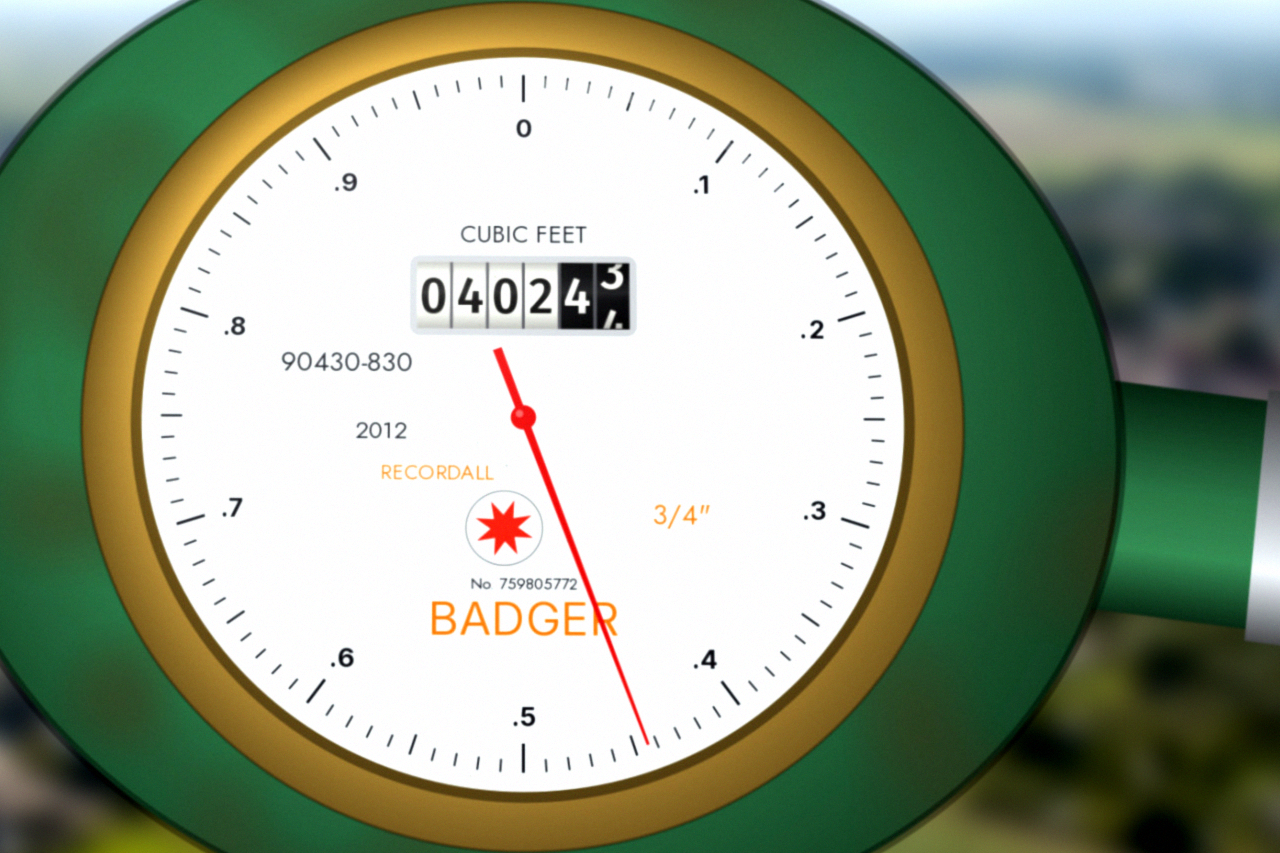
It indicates 40243.44 ft³
